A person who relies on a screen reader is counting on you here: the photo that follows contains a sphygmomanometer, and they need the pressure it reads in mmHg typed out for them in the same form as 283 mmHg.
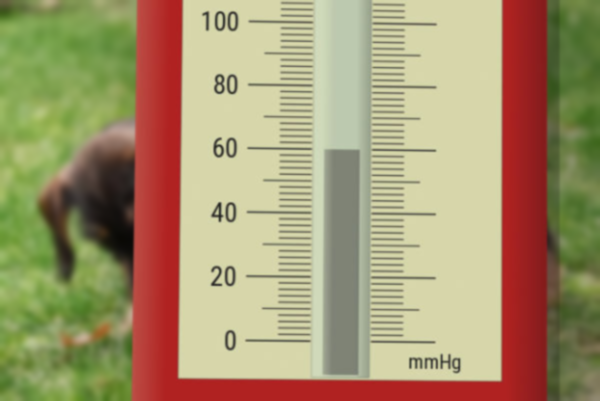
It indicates 60 mmHg
